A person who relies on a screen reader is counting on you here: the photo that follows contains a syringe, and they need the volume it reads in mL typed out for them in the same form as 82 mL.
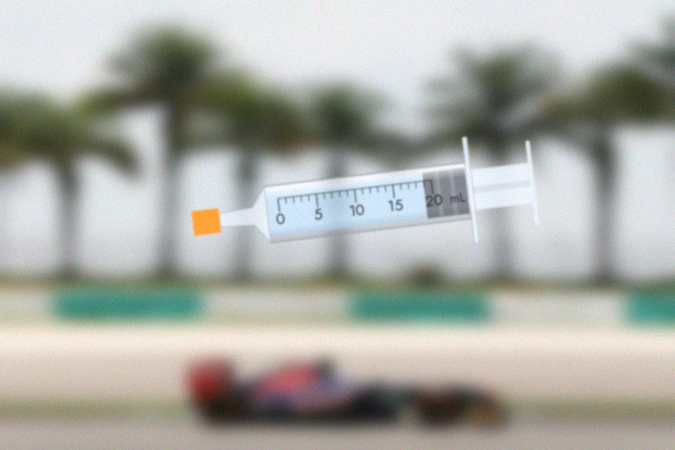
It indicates 19 mL
